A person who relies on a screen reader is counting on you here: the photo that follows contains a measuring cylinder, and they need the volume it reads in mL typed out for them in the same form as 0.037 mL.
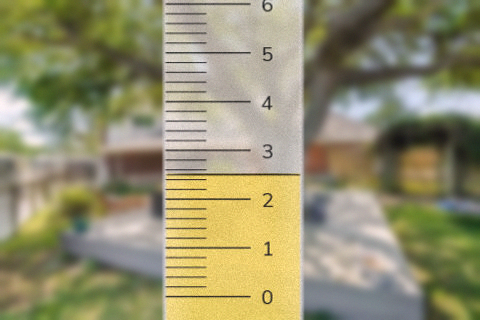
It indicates 2.5 mL
